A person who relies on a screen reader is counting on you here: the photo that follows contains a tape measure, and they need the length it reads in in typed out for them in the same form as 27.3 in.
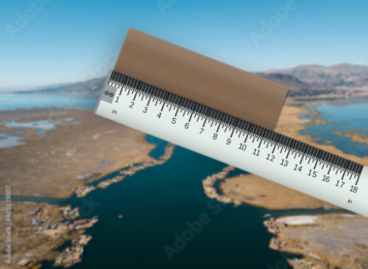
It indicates 11.5 in
